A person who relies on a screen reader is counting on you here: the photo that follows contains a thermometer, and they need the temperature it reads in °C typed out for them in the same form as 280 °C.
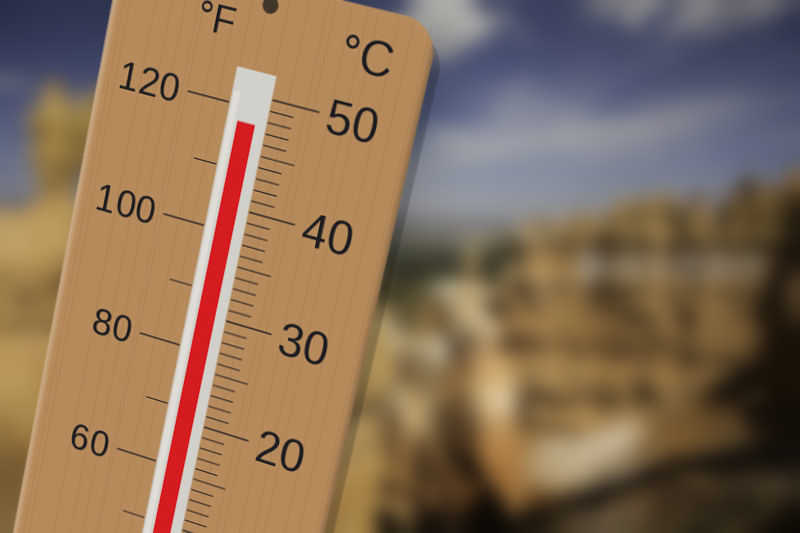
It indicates 47.5 °C
